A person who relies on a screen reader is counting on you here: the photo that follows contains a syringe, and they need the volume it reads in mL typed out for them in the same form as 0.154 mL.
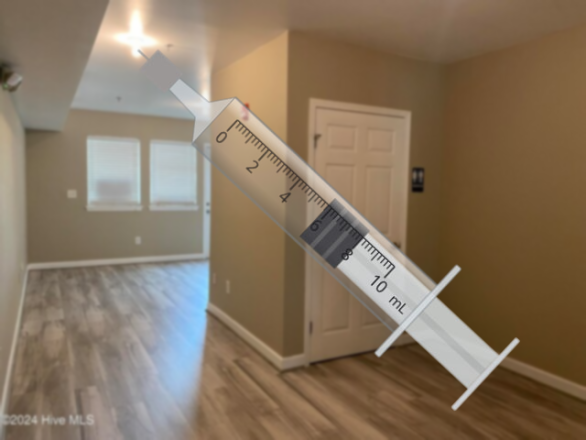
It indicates 5.8 mL
